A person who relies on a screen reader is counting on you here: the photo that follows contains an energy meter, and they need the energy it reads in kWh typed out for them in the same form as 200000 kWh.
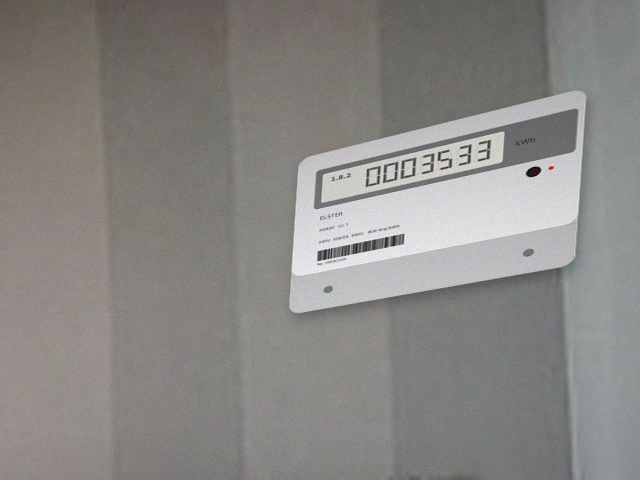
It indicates 3533 kWh
